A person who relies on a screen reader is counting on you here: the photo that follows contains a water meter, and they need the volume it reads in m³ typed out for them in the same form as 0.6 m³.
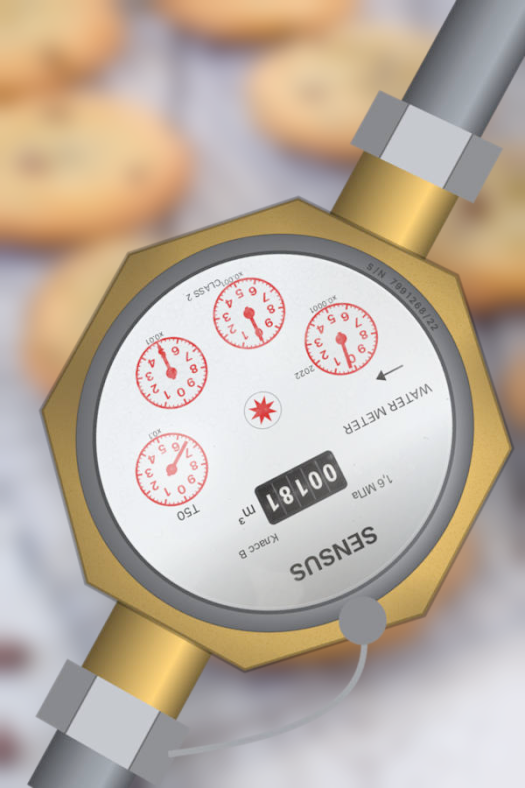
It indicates 181.6500 m³
